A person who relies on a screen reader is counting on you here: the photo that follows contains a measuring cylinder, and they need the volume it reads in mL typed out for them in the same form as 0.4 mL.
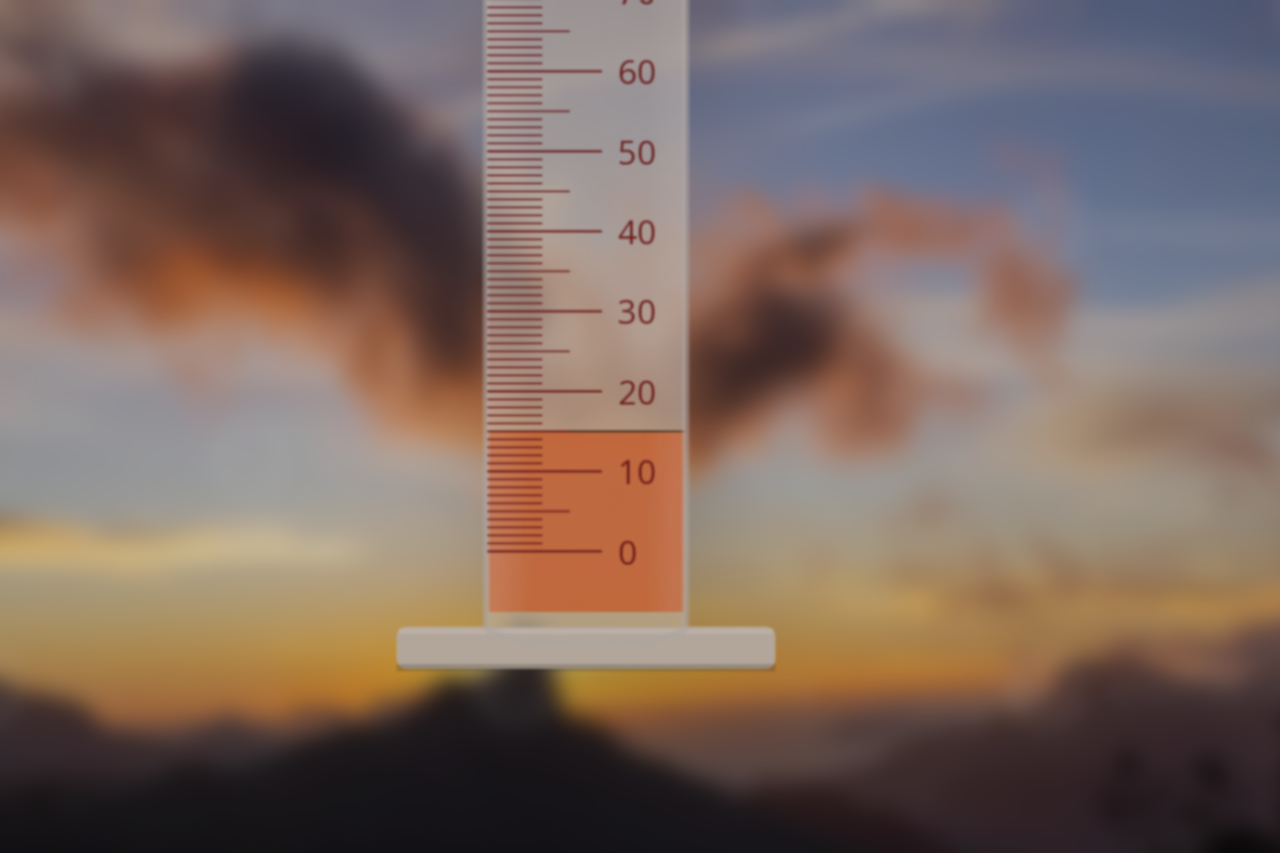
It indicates 15 mL
